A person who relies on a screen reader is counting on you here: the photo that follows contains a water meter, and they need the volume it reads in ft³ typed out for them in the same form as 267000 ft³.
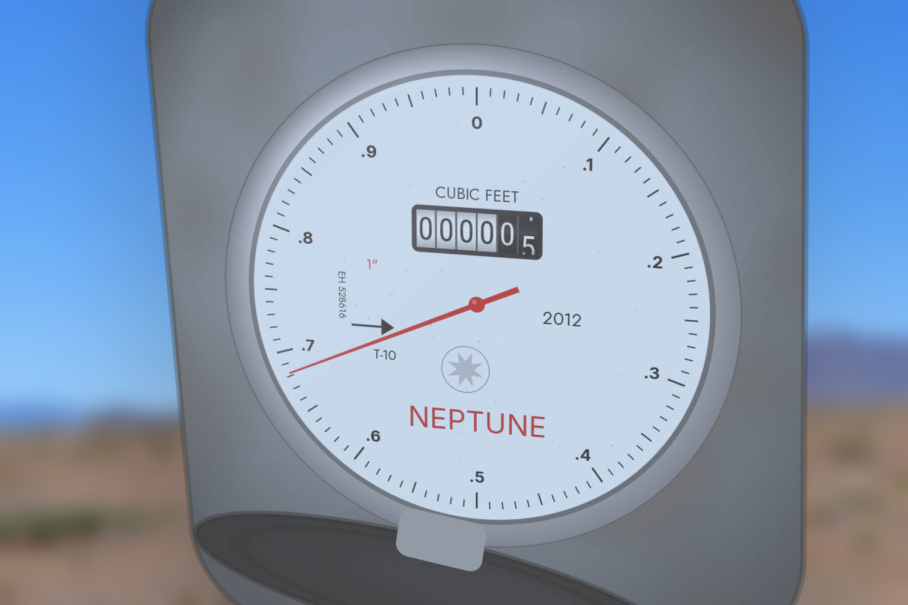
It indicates 4.68 ft³
